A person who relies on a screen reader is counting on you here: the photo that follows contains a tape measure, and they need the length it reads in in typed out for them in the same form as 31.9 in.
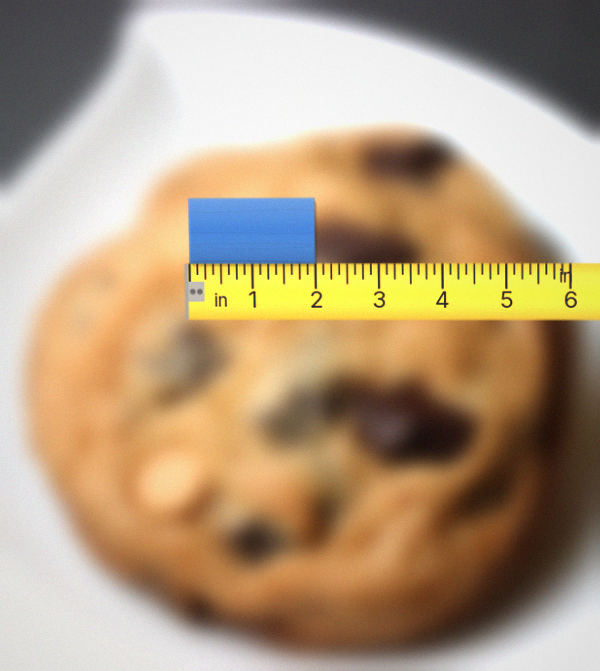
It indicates 2 in
